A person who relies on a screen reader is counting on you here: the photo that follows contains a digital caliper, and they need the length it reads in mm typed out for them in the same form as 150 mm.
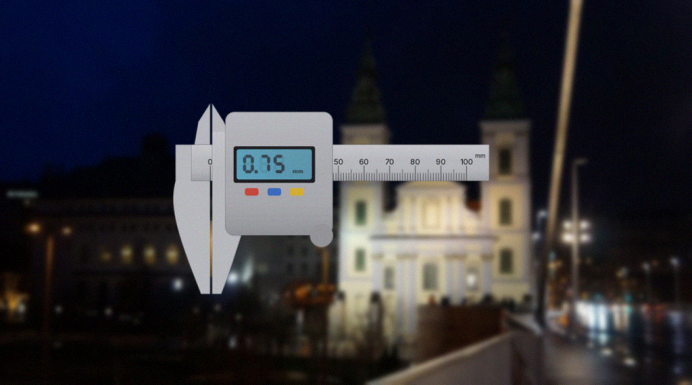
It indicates 0.75 mm
